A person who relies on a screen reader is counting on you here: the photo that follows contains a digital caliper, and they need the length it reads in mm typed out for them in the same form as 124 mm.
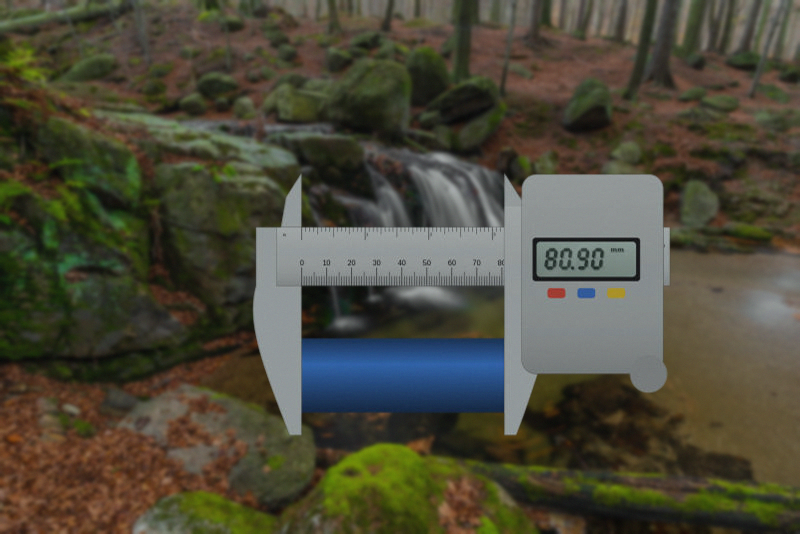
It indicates 80.90 mm
